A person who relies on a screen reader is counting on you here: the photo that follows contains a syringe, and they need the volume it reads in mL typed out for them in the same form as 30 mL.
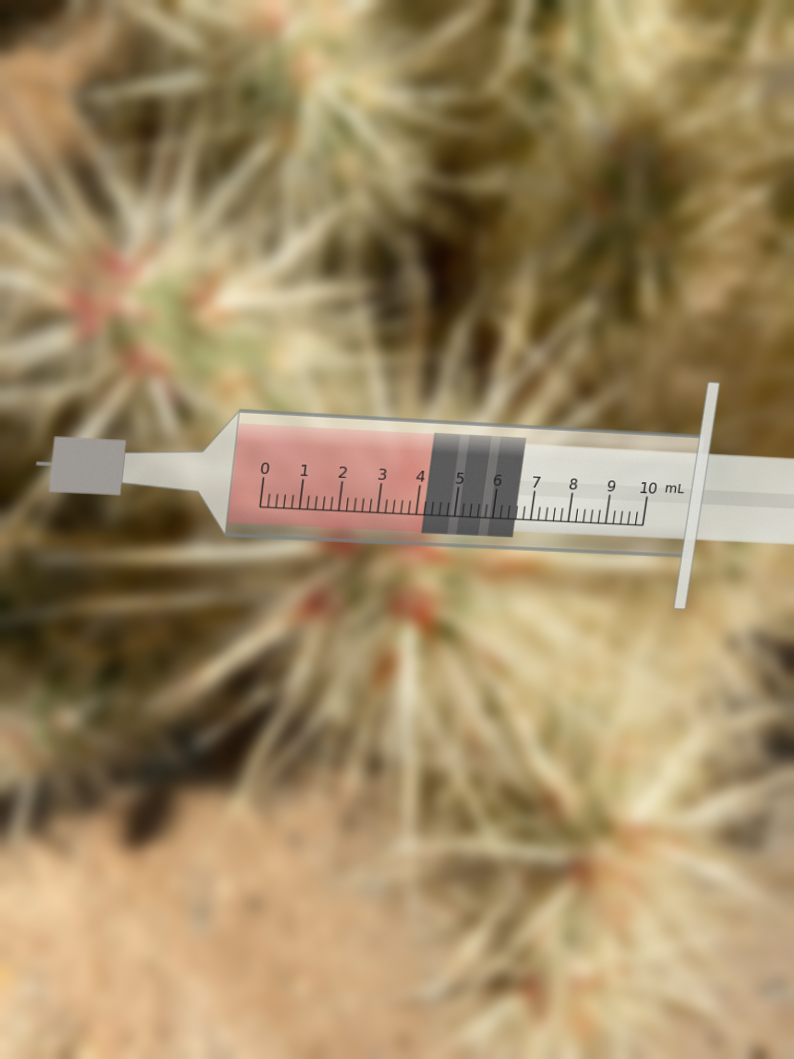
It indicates 4.2 mL
